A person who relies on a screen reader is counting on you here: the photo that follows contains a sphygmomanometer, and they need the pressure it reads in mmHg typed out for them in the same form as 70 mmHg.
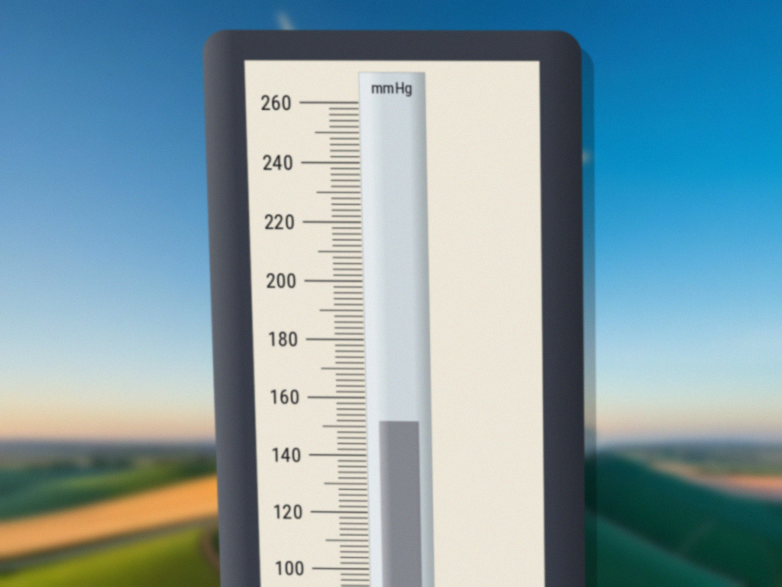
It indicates 152 mmHg
